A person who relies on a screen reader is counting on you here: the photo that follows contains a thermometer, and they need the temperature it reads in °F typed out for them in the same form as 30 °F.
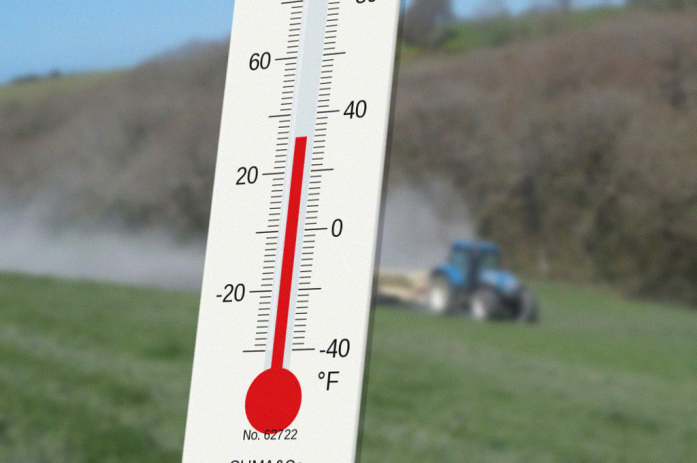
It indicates 32 °F
